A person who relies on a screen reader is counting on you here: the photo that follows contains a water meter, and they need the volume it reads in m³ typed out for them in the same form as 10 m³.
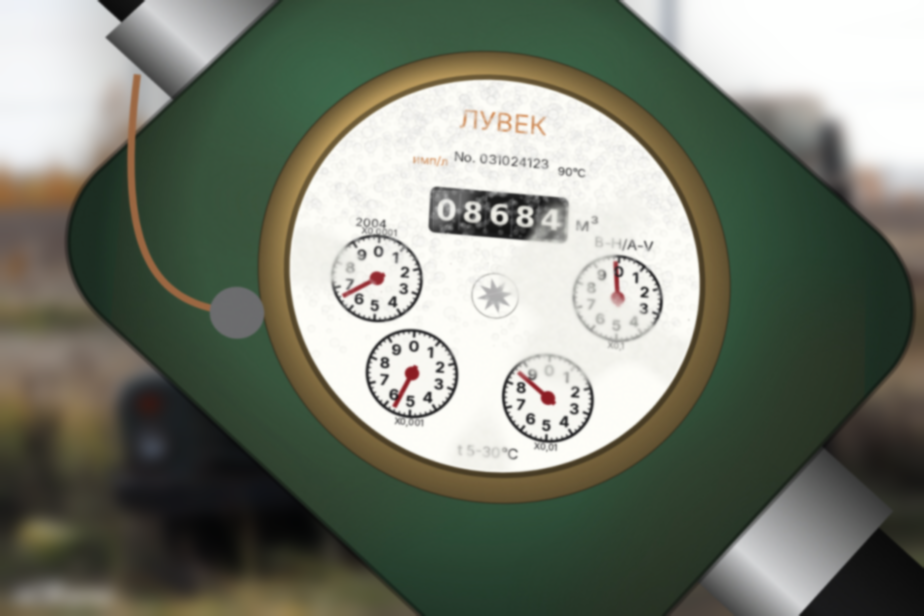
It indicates 8683.9856 m³
